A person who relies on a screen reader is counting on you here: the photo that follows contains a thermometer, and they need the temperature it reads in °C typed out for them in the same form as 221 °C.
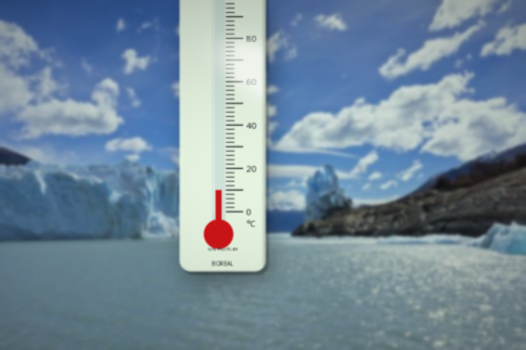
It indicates 10 °C
